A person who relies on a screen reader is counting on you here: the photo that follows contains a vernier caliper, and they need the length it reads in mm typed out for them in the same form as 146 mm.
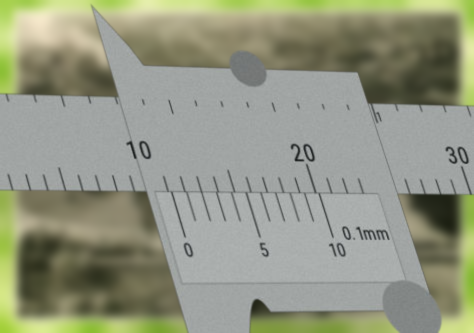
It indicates 11.2 mm
